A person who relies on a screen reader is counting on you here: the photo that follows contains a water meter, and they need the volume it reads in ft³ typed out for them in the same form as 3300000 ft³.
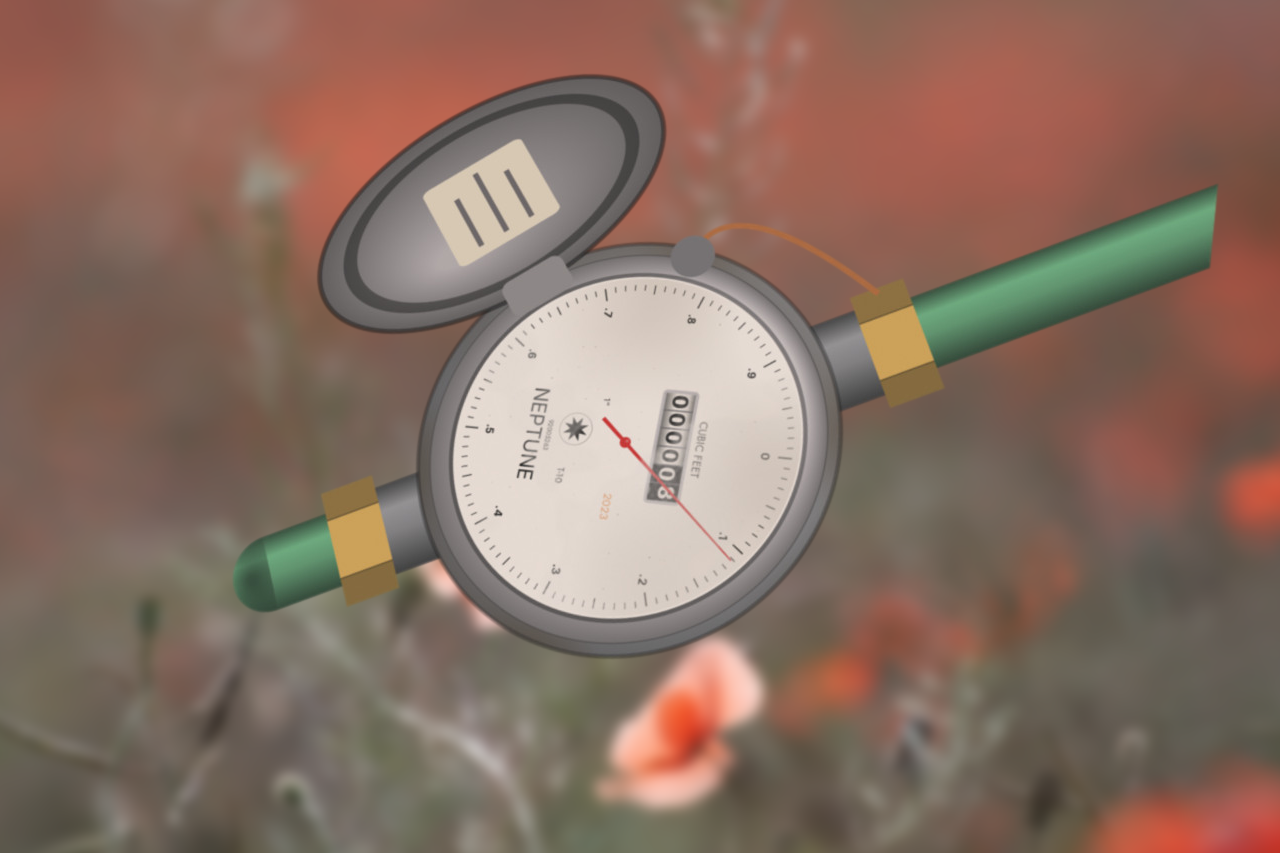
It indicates 8.11 ft³
